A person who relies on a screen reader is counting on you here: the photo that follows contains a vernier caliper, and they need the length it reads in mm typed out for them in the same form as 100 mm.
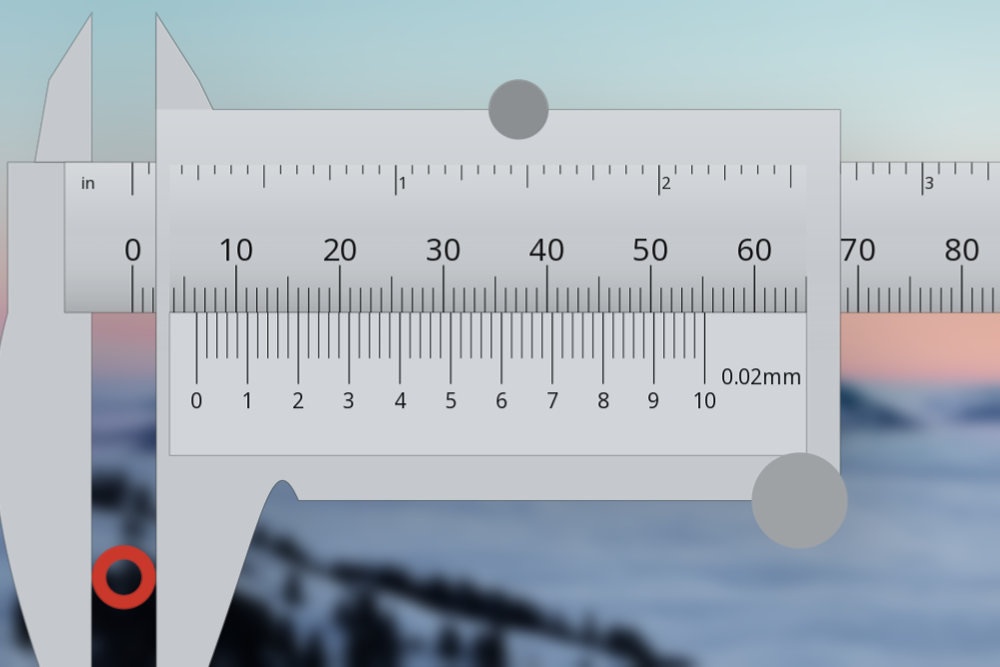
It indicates 6.2 mm
